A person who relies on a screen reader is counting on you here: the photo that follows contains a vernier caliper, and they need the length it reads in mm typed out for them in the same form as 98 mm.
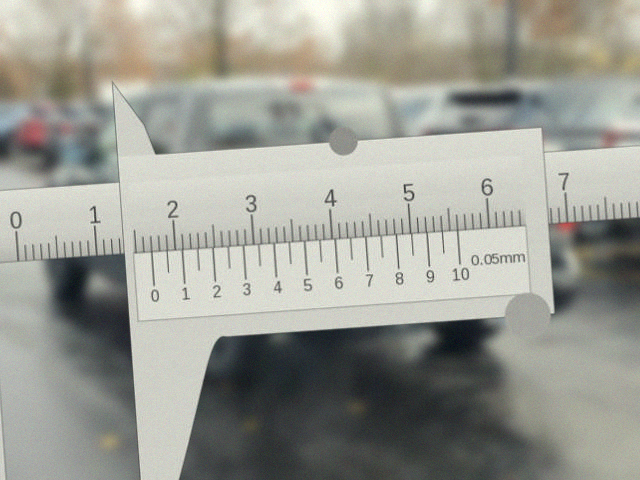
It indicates 17.0 mm
